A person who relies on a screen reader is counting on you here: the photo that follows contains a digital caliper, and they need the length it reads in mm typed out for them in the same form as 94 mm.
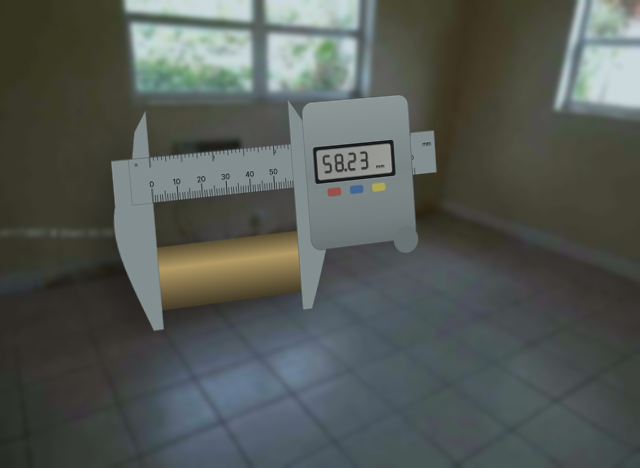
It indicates 58.23 mm
